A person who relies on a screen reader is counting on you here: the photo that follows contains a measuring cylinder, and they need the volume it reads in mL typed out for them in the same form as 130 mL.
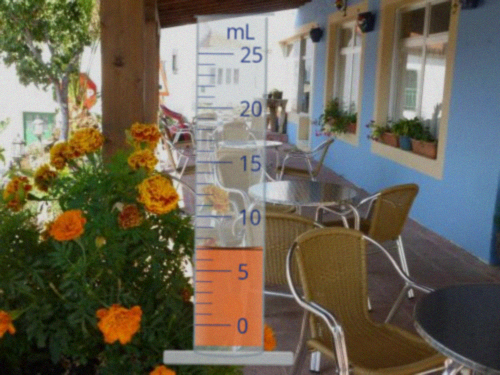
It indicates 7 mL
